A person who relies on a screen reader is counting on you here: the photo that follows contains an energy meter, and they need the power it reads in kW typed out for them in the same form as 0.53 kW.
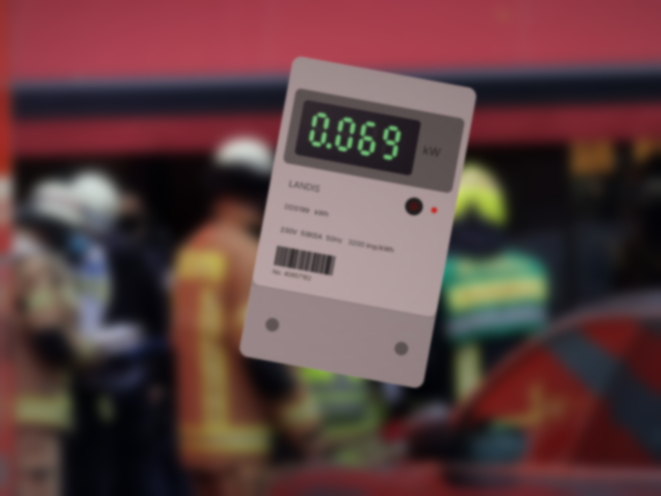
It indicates 0.069 kW
